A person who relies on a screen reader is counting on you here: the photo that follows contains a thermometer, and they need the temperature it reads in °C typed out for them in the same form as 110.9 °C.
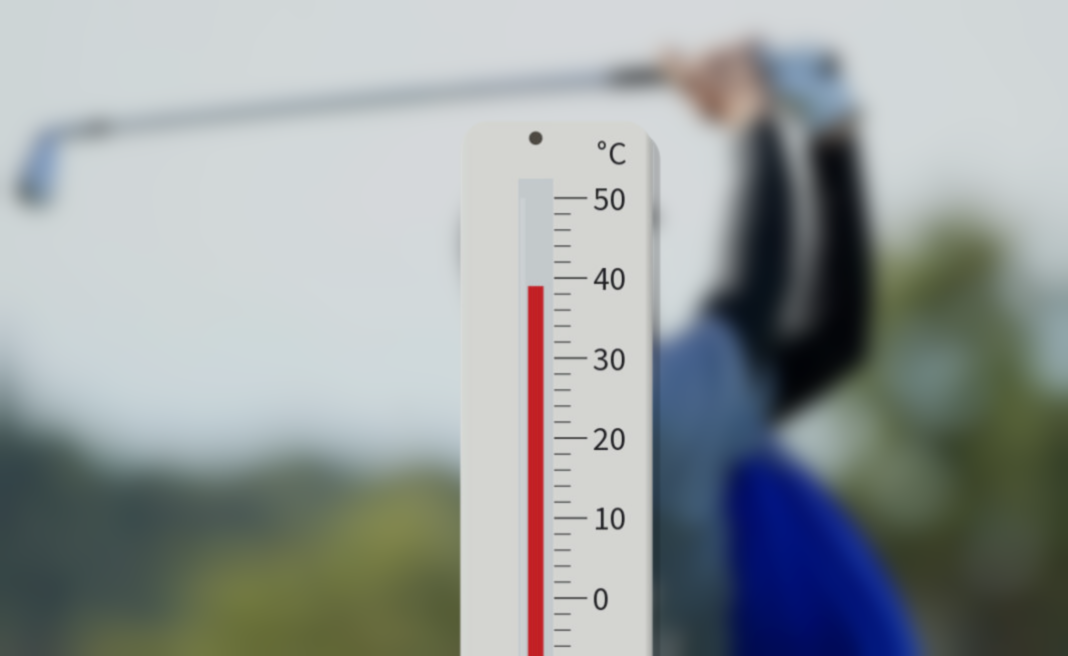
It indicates 39 °C
